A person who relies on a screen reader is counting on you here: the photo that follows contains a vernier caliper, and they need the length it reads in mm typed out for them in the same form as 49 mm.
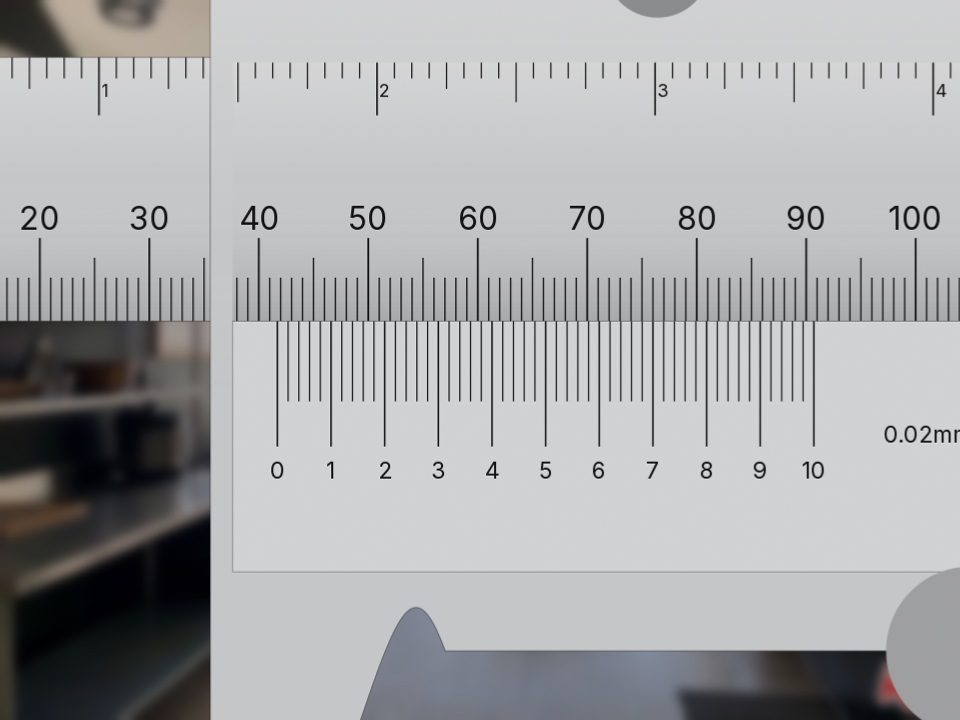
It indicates 41.7 mm
